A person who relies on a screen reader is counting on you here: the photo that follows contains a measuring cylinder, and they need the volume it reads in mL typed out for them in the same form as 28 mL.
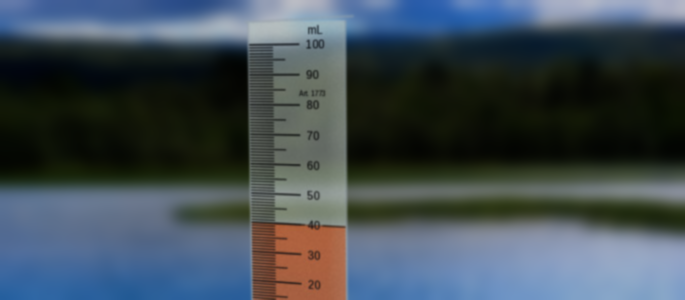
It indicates 40 mL
